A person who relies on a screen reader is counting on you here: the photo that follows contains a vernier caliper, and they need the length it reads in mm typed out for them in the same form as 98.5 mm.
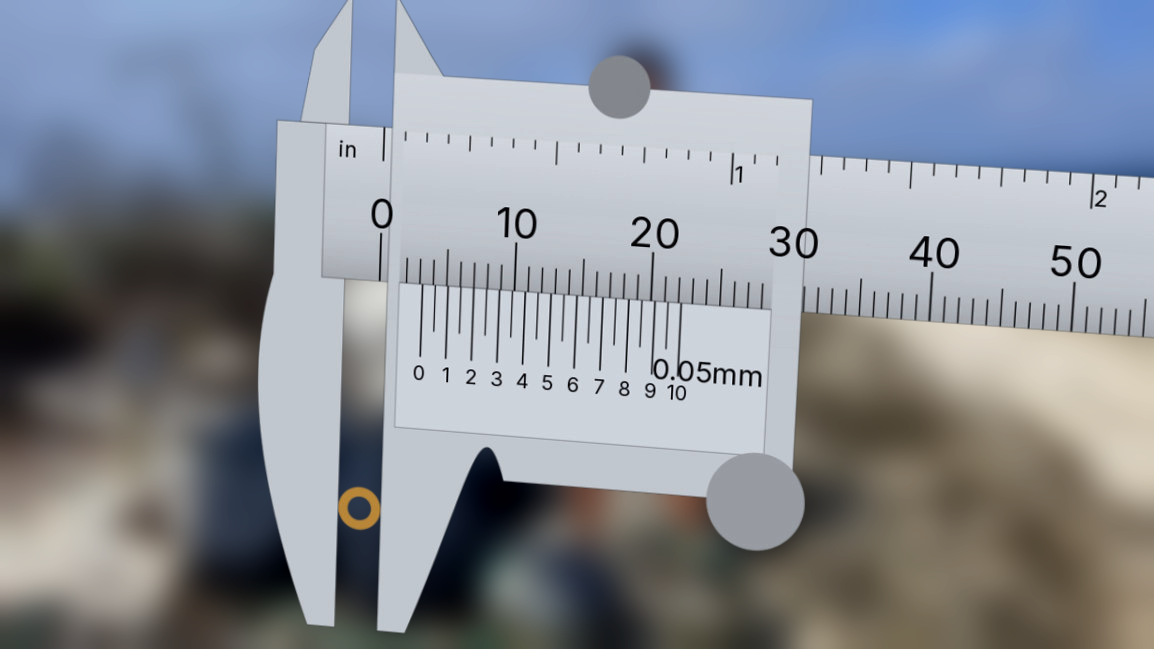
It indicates 3.2 mm
